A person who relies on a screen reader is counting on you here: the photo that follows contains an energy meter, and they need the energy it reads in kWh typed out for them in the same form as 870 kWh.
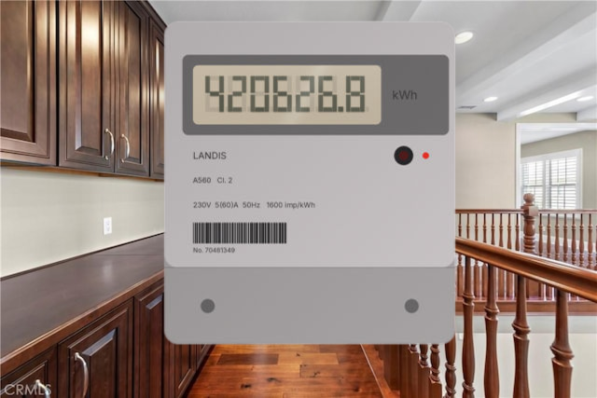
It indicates 420626.8 kWh
